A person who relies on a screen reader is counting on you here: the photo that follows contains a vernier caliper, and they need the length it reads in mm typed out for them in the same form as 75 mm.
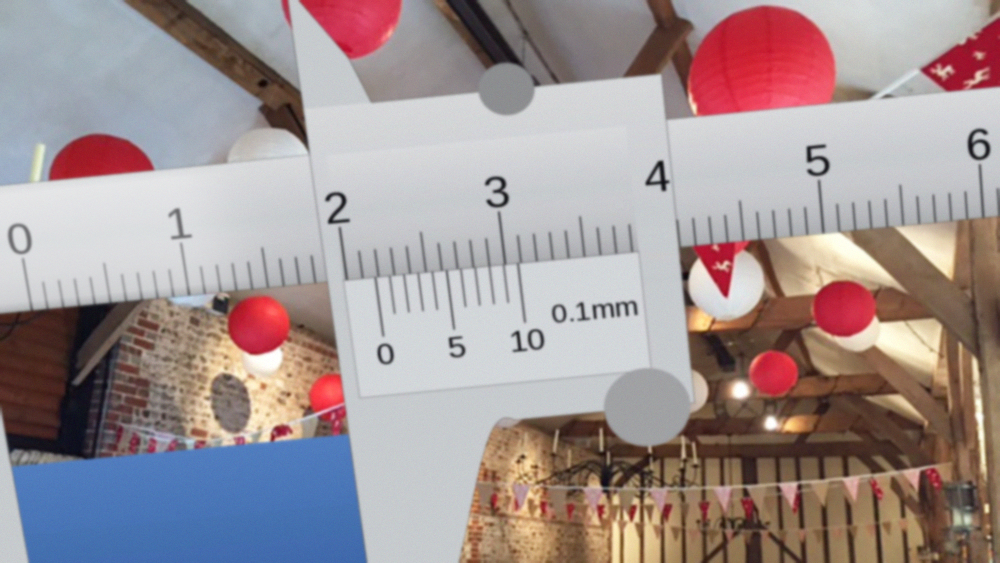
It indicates 21.8 mm
